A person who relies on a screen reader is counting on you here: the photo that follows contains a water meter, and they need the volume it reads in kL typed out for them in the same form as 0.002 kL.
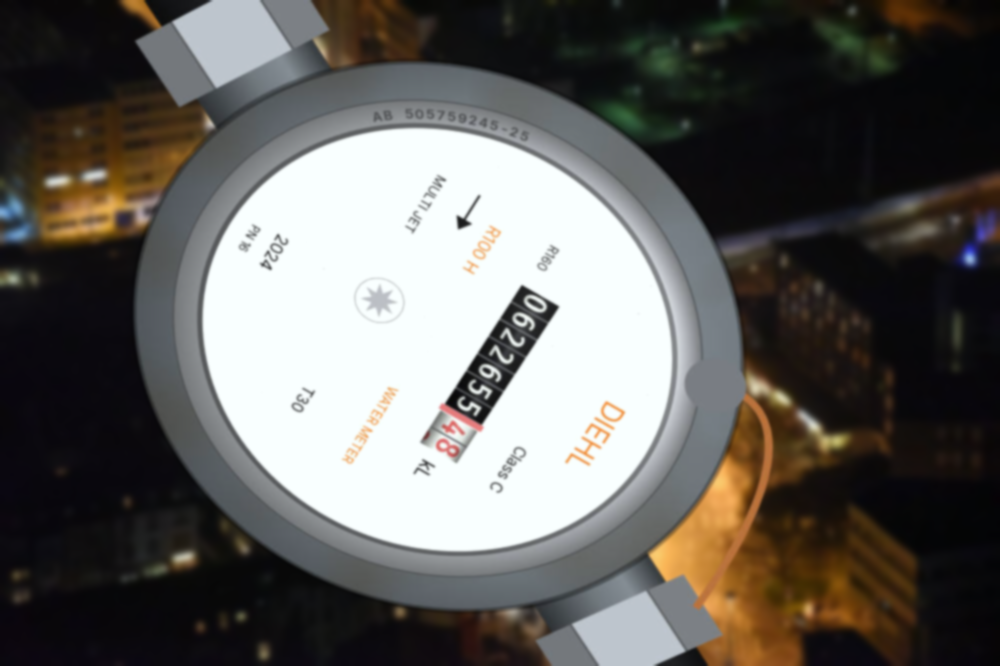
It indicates 622655.48 kL
